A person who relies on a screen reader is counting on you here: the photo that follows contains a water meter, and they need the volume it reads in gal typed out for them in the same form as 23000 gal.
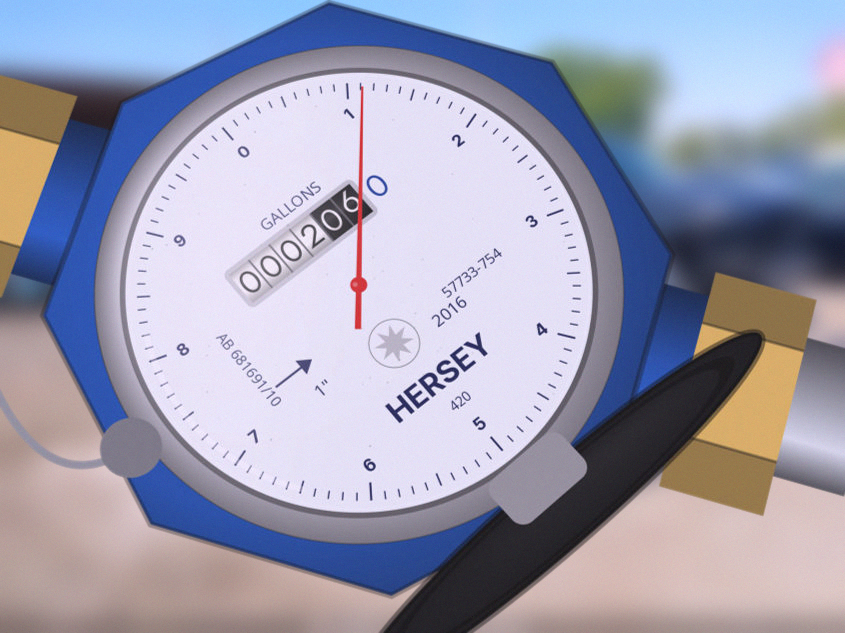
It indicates 2061.1 gal
